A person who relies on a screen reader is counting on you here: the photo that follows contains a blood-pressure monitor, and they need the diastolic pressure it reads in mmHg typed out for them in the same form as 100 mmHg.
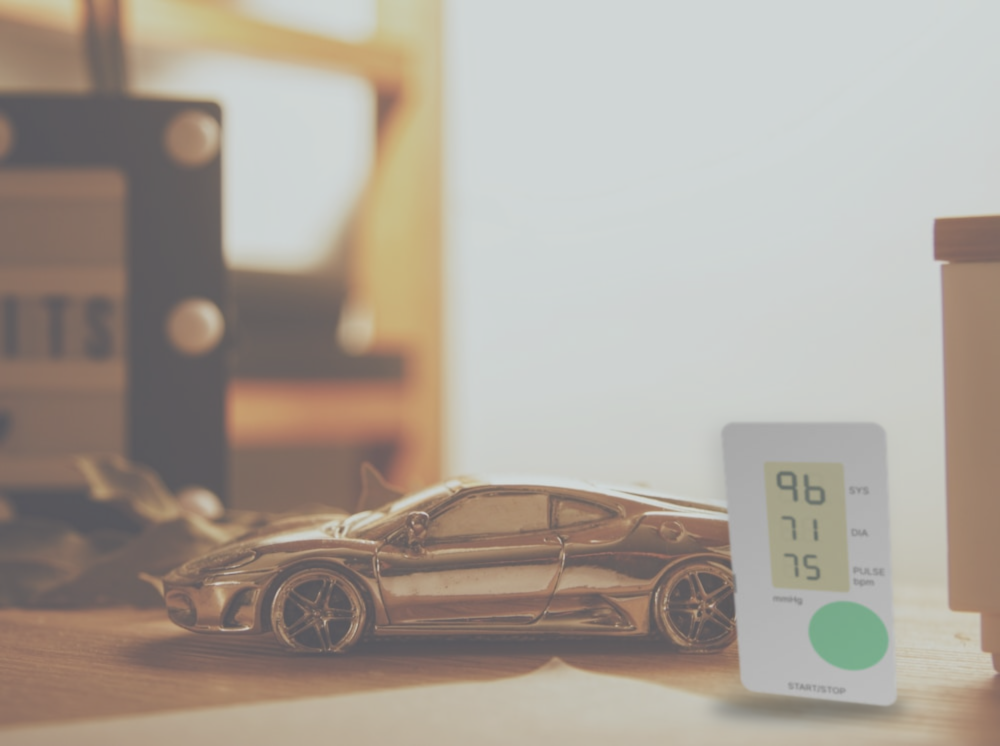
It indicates 71 mmHg
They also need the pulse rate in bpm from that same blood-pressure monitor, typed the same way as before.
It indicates 75 bpm
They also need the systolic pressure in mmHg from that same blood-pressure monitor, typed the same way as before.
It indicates 96 mmHg
